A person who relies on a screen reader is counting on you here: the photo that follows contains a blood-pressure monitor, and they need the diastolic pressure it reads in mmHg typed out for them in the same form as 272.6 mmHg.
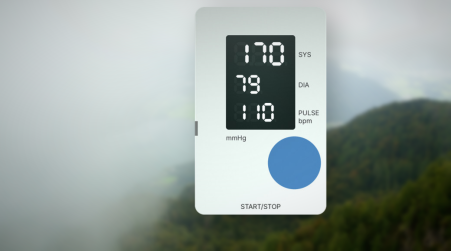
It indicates 79 mmHg
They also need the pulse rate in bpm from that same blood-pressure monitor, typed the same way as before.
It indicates 110 bpm
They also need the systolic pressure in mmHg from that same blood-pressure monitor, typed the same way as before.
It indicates 170 mmHg
